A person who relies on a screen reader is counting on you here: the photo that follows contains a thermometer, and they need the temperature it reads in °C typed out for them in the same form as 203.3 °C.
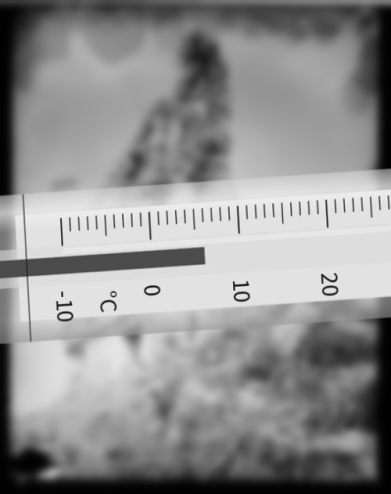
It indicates 6 °C
